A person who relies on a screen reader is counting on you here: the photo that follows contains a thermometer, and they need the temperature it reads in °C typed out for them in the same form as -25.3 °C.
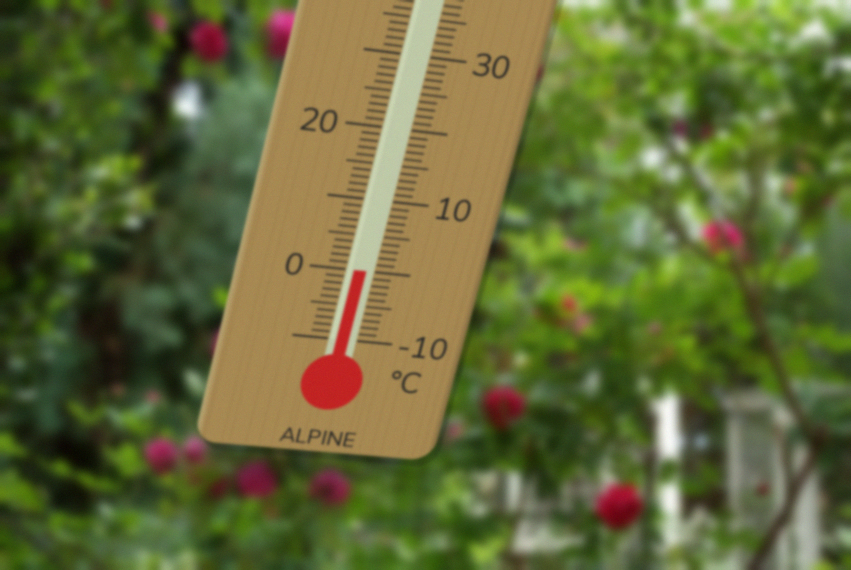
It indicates 0 °C
